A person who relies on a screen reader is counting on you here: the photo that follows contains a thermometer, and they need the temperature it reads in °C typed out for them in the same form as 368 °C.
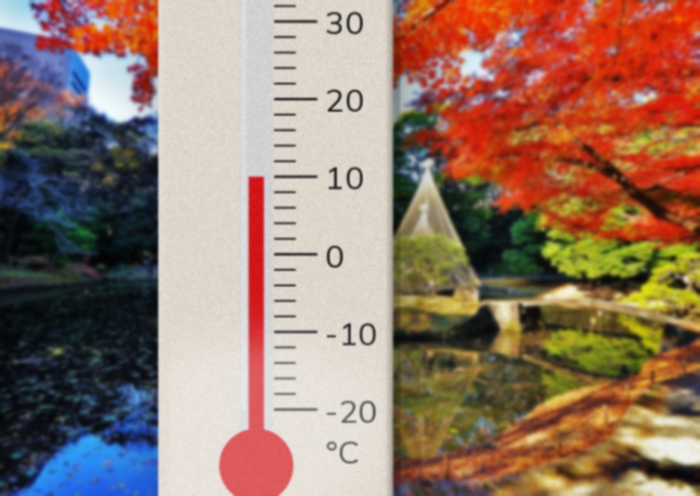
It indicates 10 °C
